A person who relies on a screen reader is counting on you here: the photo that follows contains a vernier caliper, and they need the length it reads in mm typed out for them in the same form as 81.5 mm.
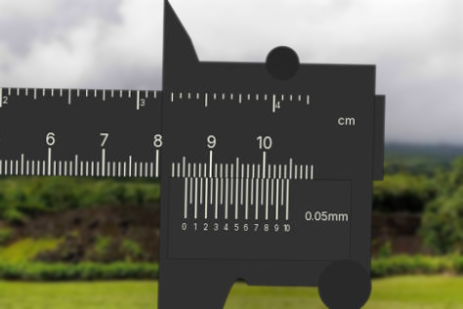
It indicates 85.5 mm
